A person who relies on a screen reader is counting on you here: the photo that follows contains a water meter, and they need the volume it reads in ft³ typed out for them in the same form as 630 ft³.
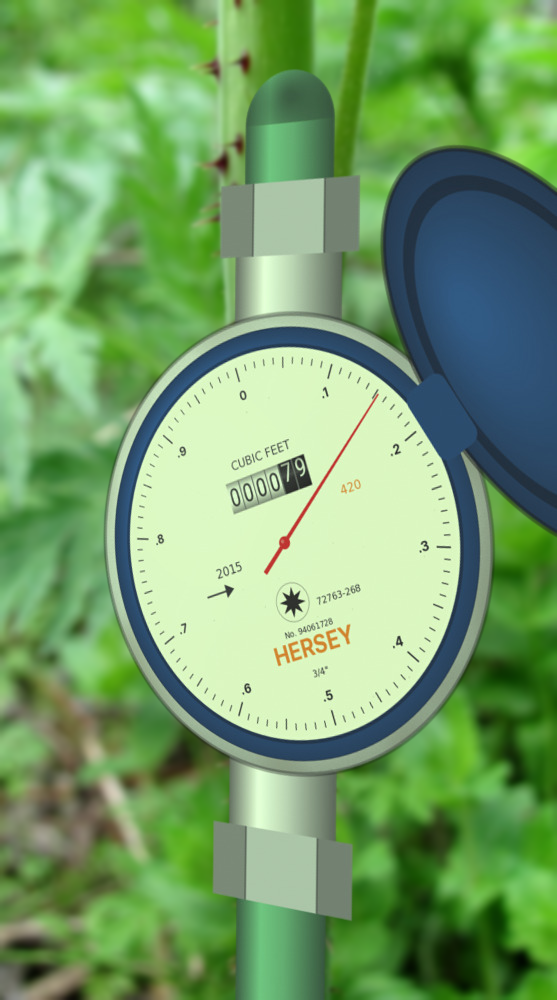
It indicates 79.15 ft³
